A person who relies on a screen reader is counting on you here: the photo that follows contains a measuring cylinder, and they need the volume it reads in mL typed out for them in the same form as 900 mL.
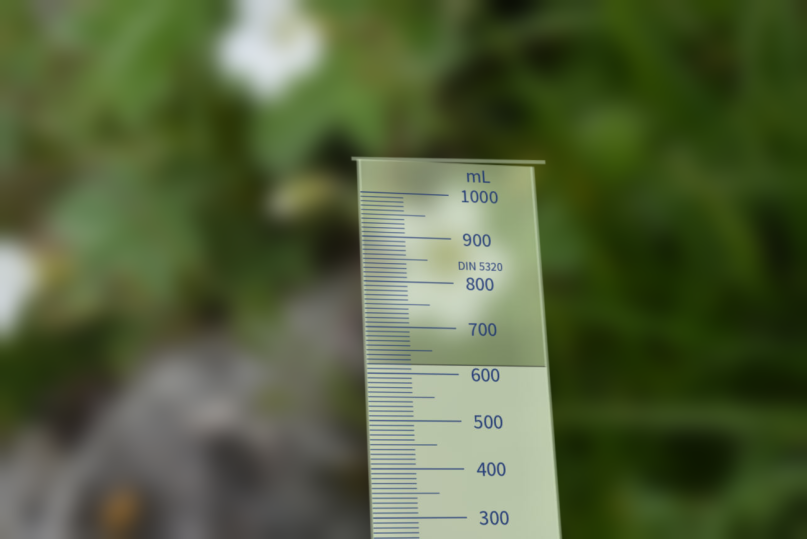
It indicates 620 mL
